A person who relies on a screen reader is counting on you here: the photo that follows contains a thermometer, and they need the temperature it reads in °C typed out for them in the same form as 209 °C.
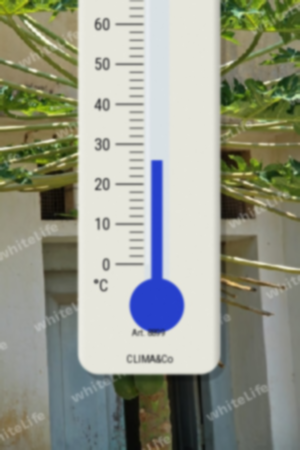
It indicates 26 °C
